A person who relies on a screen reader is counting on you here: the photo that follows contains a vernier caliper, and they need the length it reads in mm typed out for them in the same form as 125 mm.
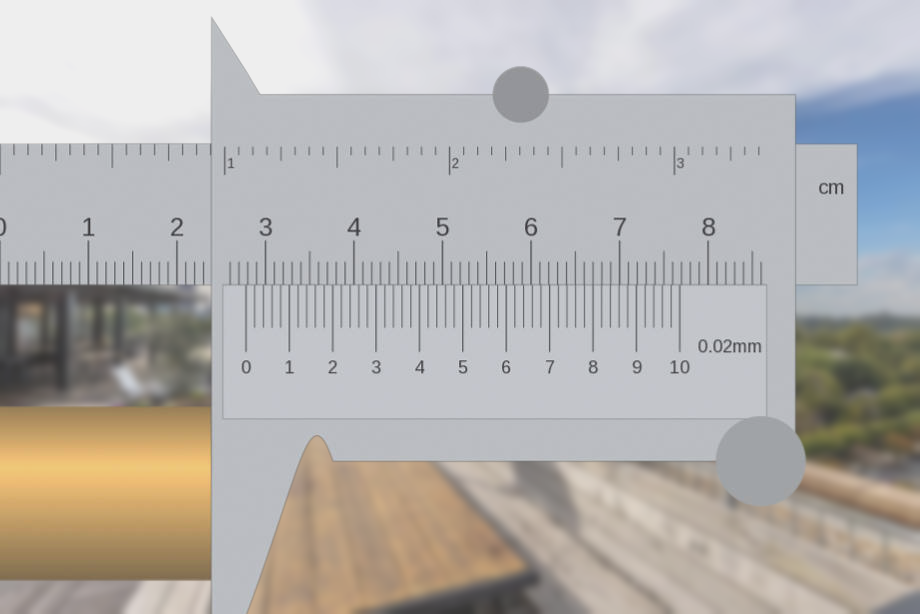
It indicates 27.8 mm
